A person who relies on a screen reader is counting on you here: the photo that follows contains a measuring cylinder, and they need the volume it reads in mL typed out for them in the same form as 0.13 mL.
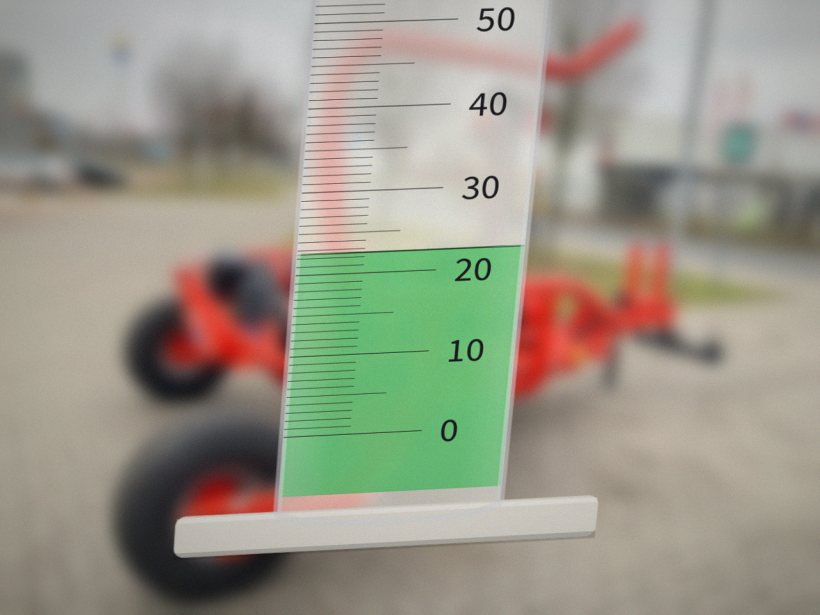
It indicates 22.5 mL
